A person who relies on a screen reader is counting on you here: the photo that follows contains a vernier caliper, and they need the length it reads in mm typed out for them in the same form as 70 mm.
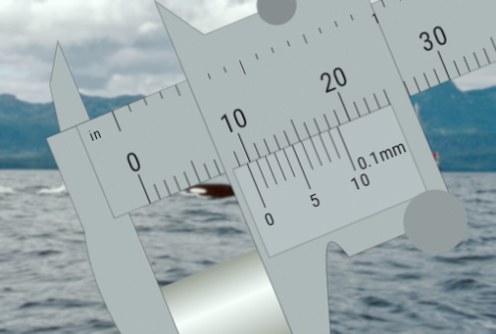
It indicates 9.7 mm
